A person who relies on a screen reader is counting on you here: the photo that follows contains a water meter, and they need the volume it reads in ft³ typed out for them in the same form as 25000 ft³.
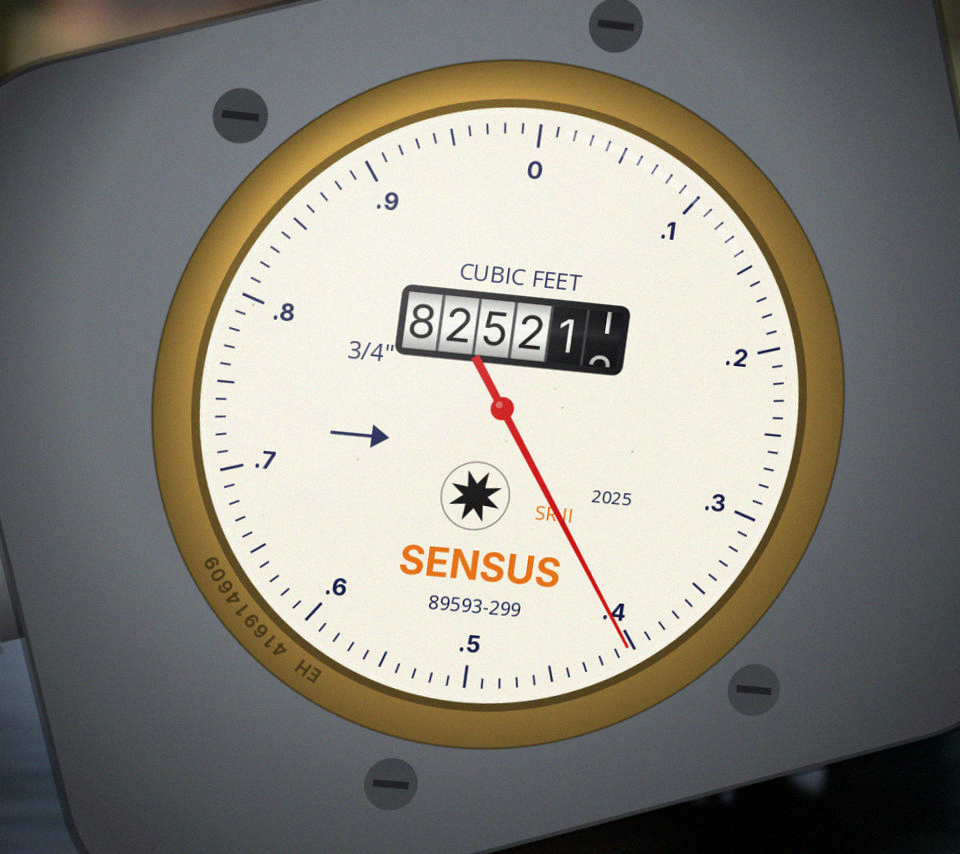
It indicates 825211.40 ft³
